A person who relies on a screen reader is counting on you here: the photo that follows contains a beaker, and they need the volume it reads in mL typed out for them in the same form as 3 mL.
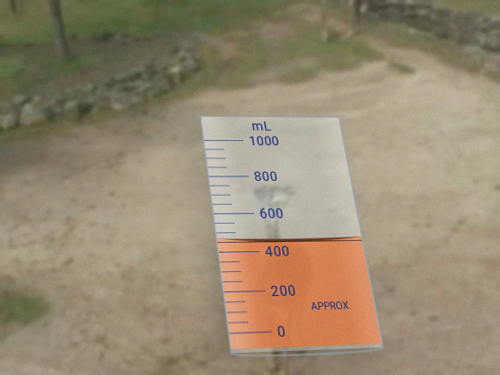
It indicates 450 mL
